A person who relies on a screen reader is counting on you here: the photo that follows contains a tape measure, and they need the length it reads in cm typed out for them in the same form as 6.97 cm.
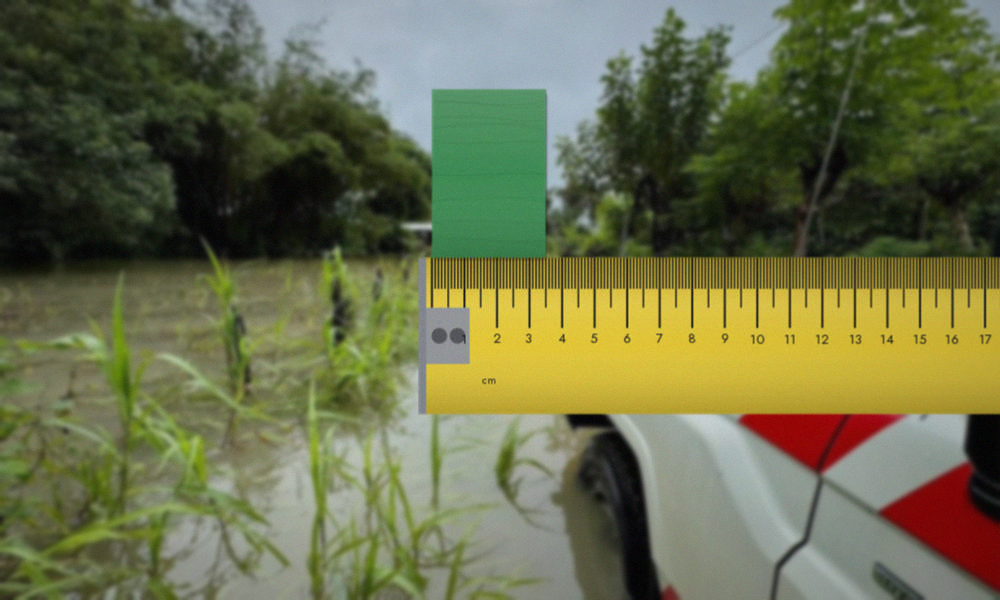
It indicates 3.5 cm
